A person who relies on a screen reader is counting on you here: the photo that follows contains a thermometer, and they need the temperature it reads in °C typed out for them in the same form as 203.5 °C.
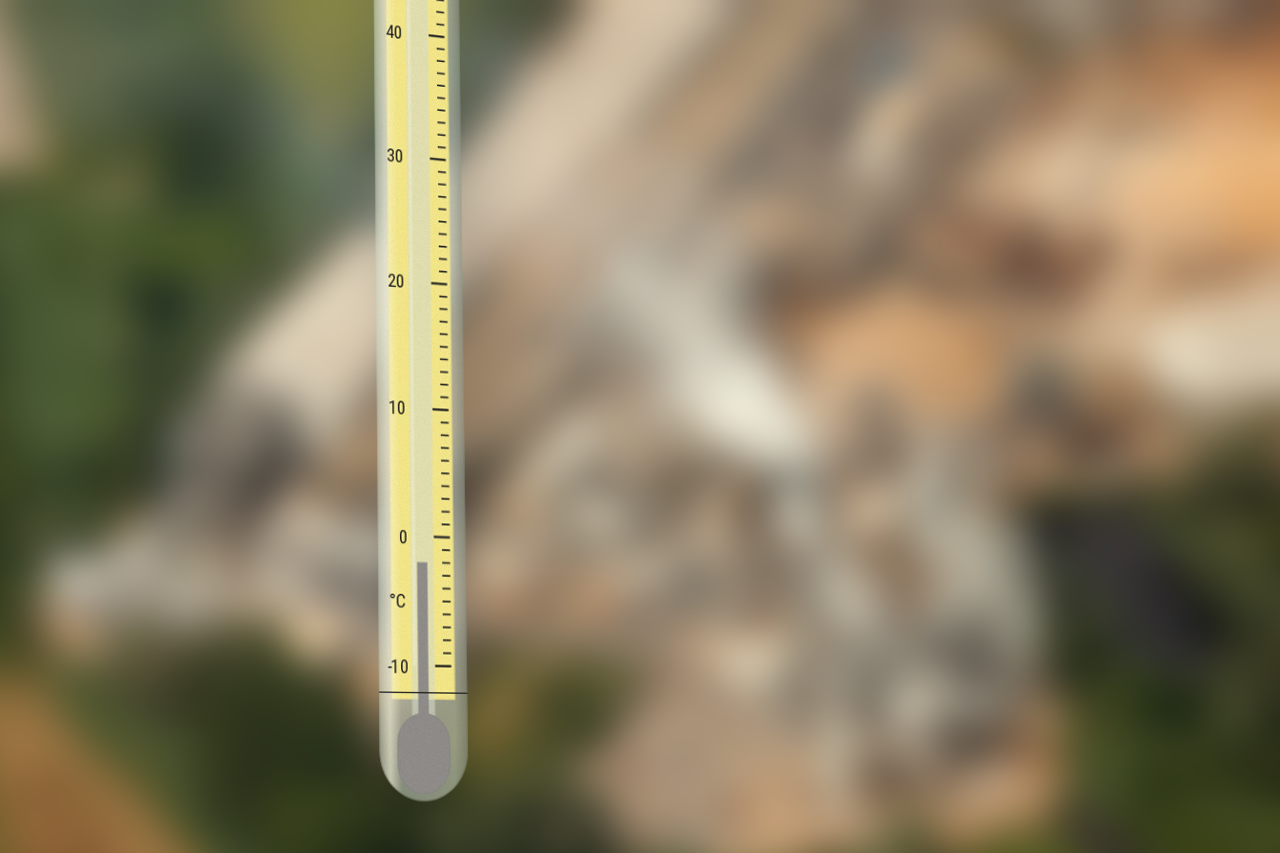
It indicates -2 °C
